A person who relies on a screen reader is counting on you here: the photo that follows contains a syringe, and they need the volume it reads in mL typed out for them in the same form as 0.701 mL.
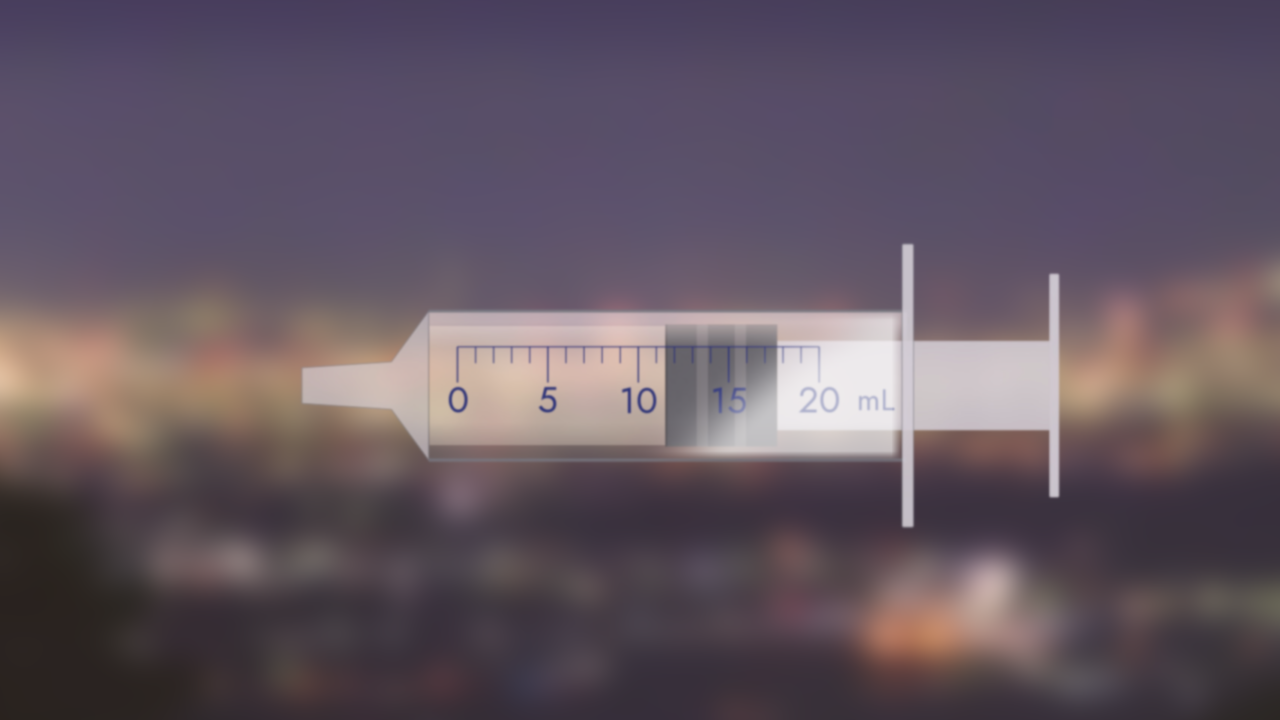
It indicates 11.5 mL
